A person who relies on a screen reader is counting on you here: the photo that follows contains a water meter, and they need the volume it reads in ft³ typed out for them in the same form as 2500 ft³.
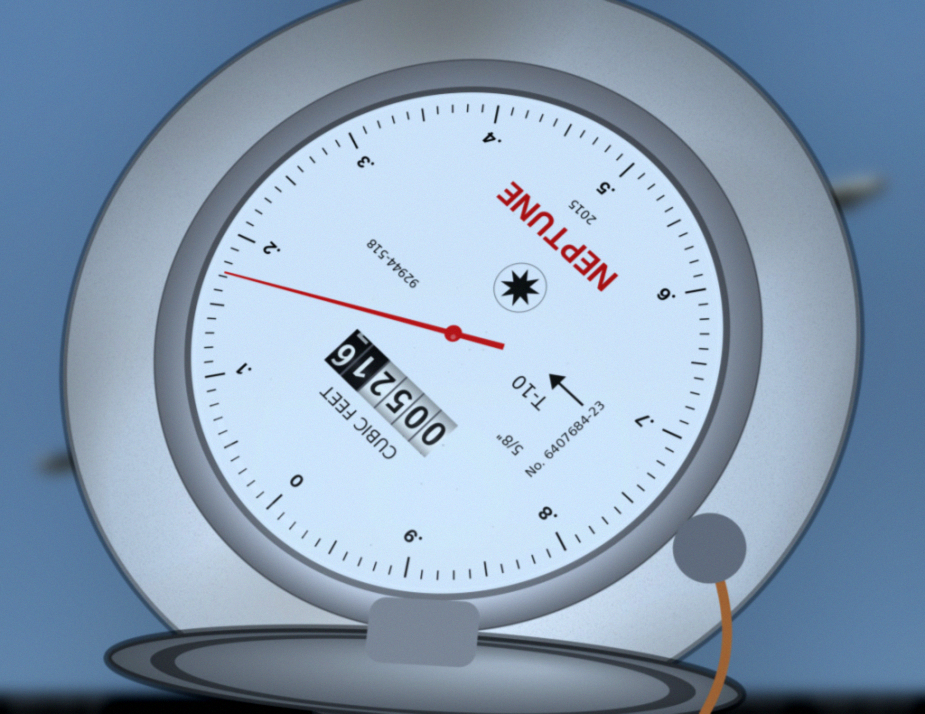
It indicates 5216.17 ft³
